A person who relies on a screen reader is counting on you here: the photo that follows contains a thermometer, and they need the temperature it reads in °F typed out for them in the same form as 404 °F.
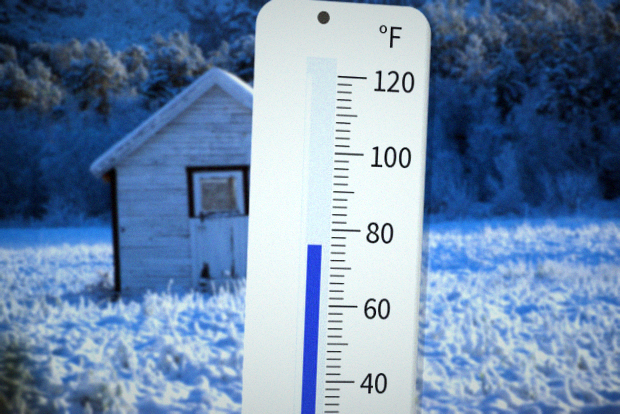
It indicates 76 °F
